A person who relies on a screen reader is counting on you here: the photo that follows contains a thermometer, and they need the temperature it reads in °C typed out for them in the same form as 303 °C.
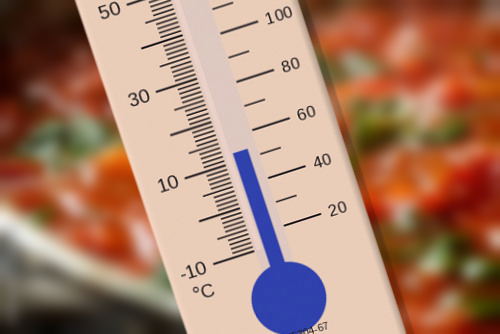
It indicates 12 °C
